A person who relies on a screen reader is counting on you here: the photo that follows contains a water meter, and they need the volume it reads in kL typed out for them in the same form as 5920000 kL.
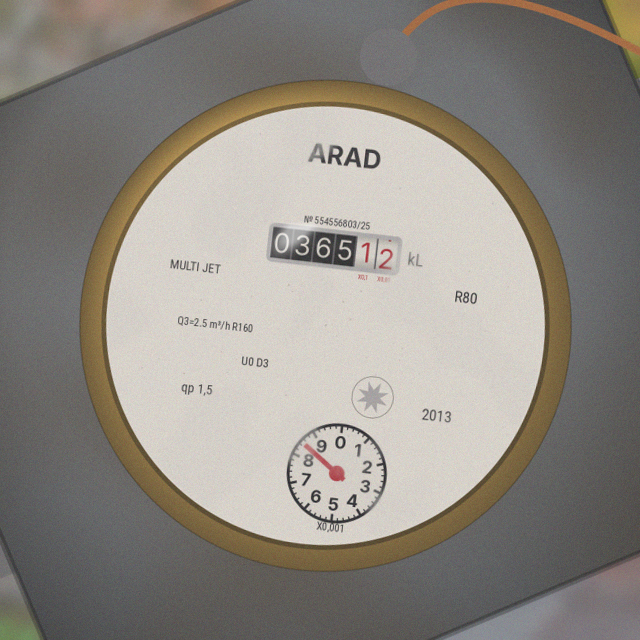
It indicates 365.118 kL
